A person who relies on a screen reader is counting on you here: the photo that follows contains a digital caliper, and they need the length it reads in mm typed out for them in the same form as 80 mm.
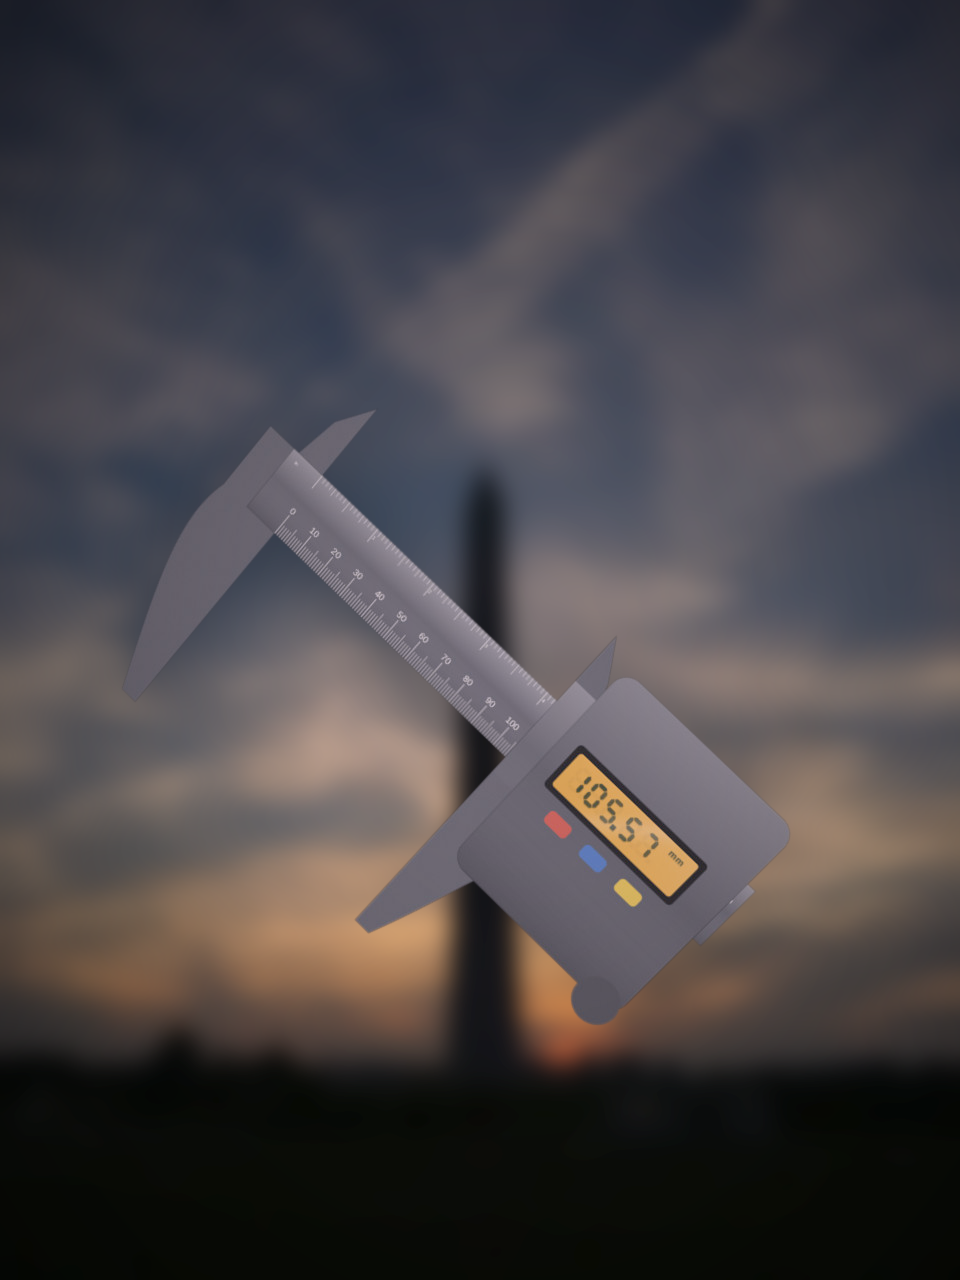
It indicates 105.57 mm
